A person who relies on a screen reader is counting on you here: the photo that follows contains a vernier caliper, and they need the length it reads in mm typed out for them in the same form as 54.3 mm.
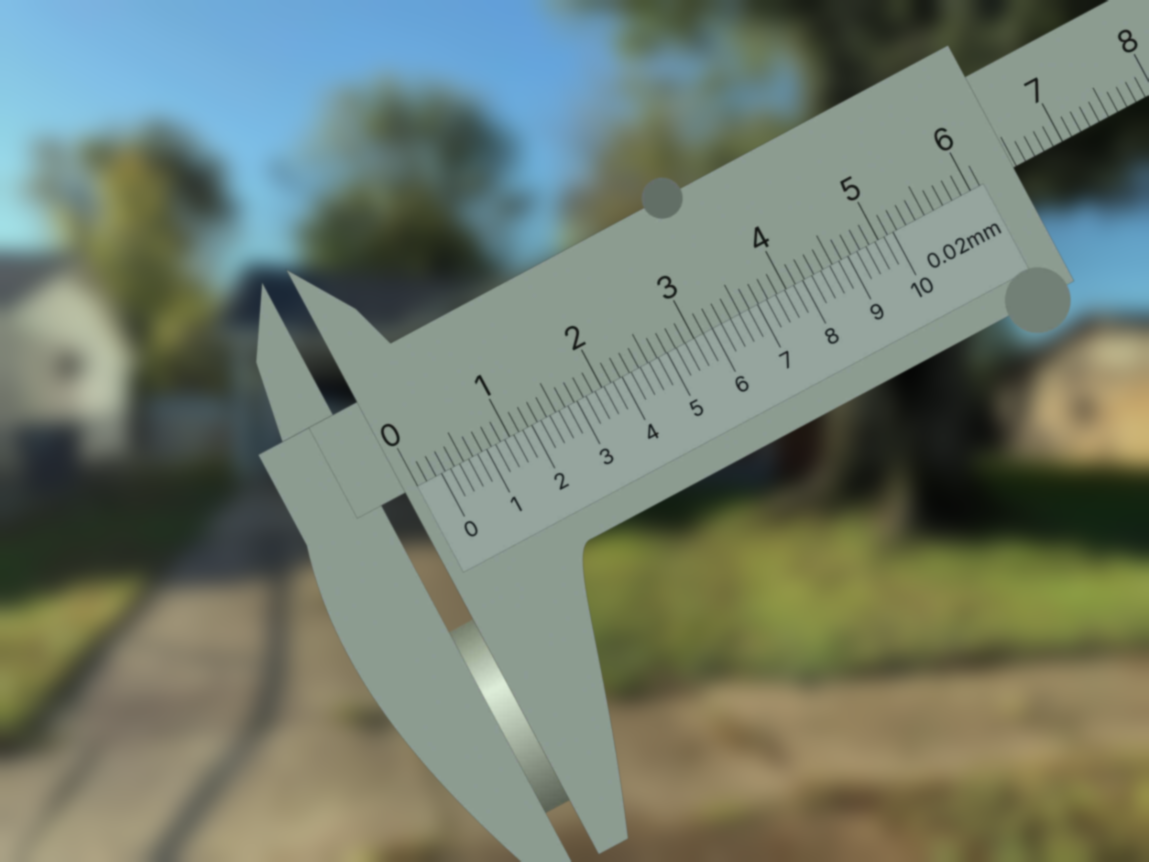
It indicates 2.6 mm
